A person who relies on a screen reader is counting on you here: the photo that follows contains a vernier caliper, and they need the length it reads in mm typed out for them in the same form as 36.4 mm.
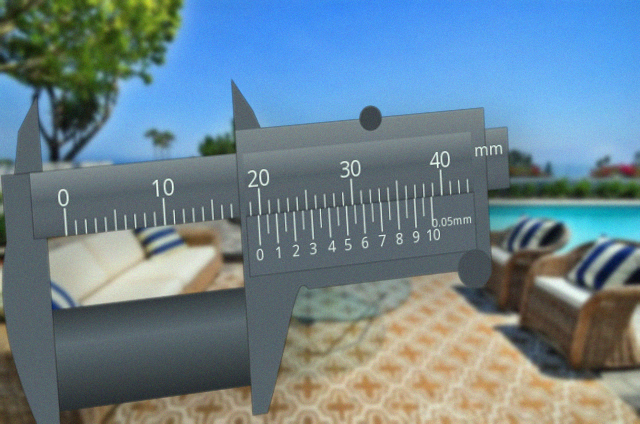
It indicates 19.8 mm
